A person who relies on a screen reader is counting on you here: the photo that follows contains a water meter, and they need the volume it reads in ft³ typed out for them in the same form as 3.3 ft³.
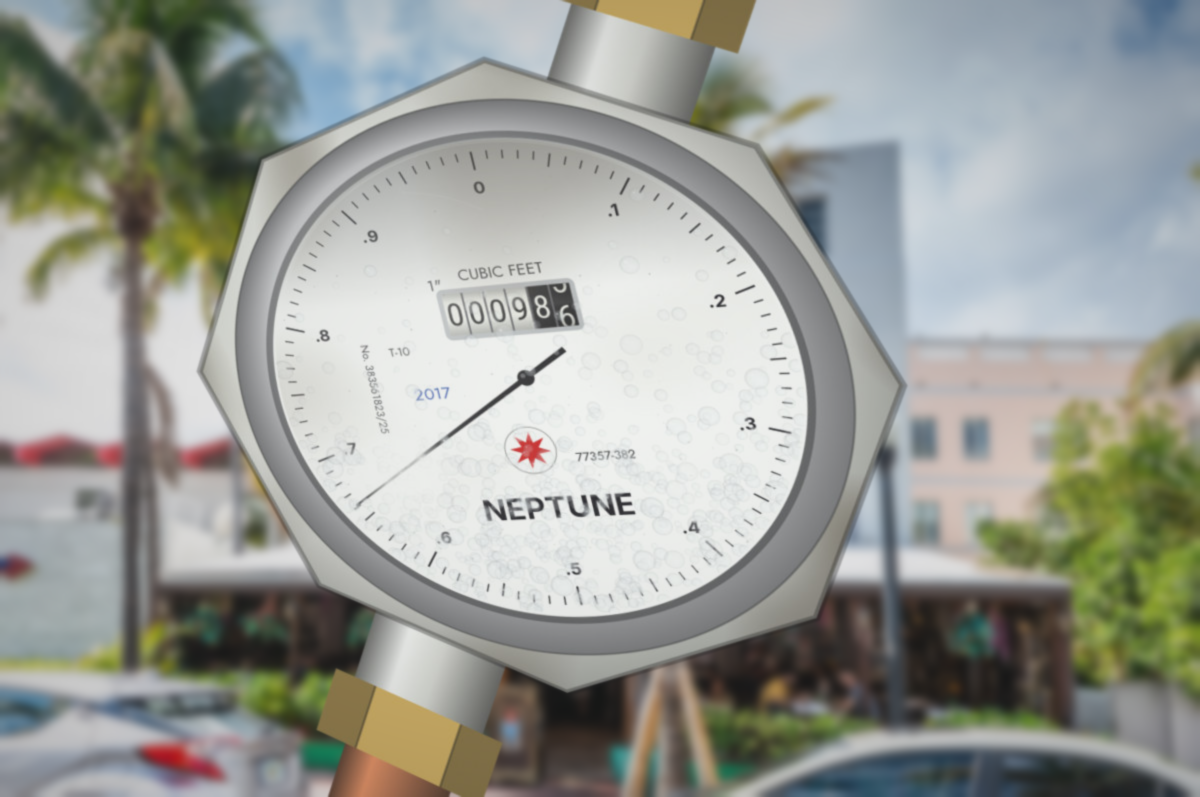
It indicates 985.66 ft³
